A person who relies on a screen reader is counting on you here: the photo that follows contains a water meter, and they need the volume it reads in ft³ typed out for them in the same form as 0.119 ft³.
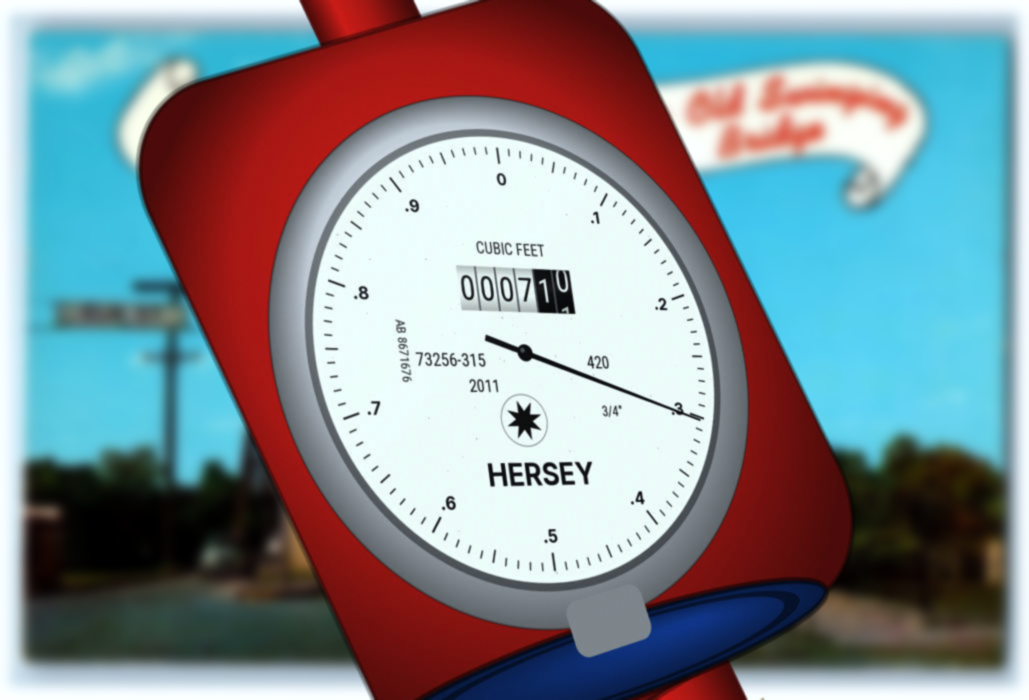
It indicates 710.30 ft³
